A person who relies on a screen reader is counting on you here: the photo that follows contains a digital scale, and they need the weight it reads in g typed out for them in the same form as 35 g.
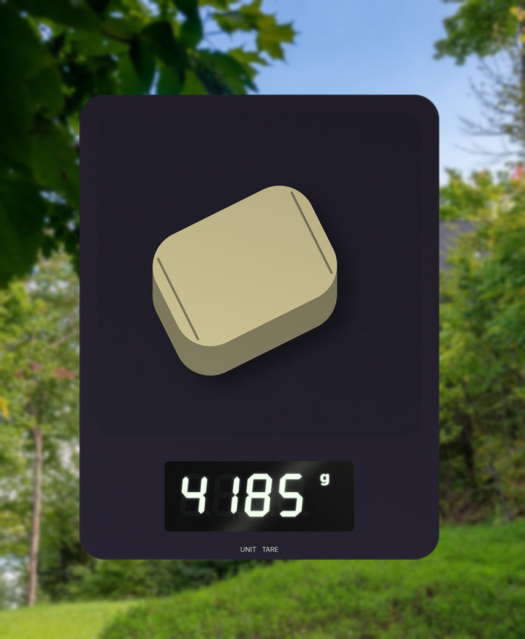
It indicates 4185 g
